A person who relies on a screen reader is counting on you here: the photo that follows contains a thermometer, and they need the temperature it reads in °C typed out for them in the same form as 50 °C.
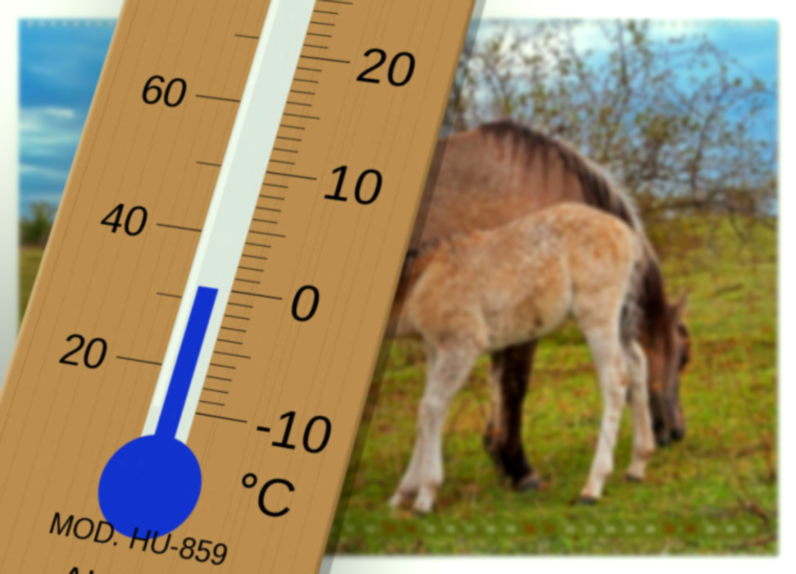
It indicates 0 °C
